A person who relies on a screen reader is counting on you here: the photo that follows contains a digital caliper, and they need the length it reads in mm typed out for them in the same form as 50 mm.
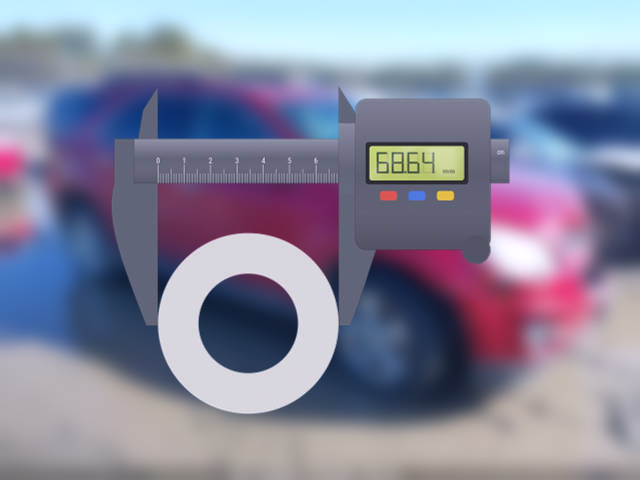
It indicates 68.64 mm
